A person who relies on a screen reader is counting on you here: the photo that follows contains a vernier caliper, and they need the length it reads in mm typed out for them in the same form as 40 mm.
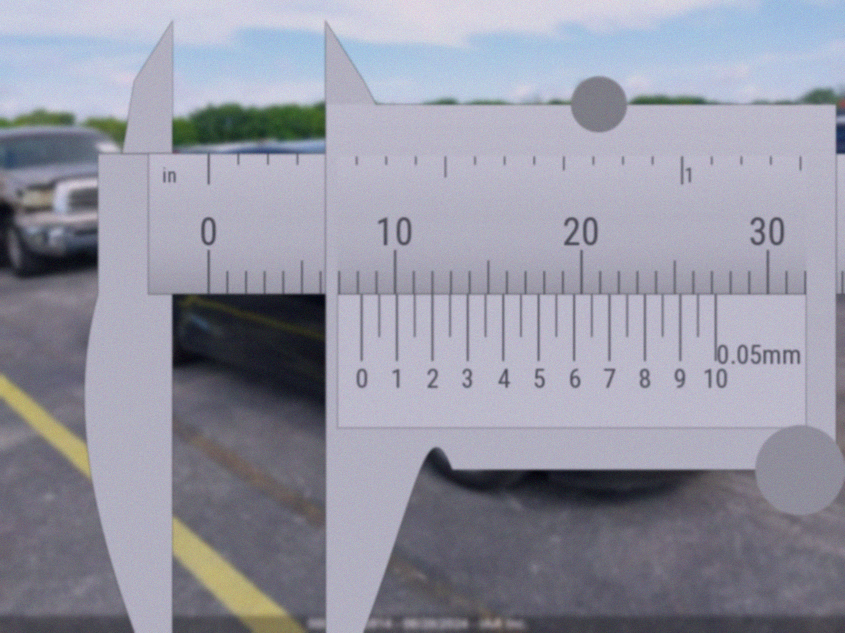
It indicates 8.2 mm
